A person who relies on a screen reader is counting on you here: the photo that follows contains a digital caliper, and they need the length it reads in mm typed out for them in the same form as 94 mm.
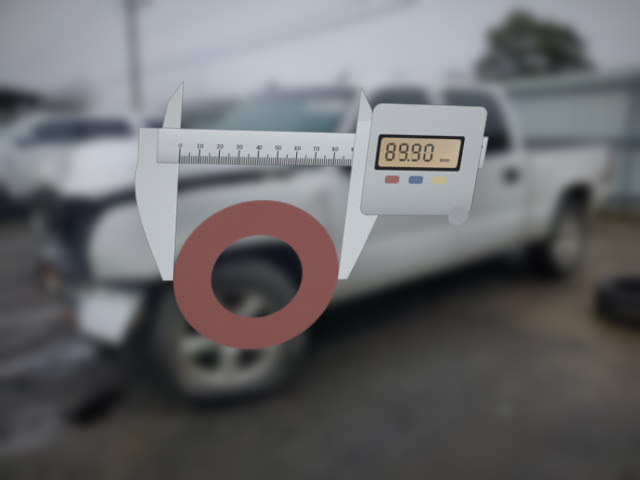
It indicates 89.90 mm
